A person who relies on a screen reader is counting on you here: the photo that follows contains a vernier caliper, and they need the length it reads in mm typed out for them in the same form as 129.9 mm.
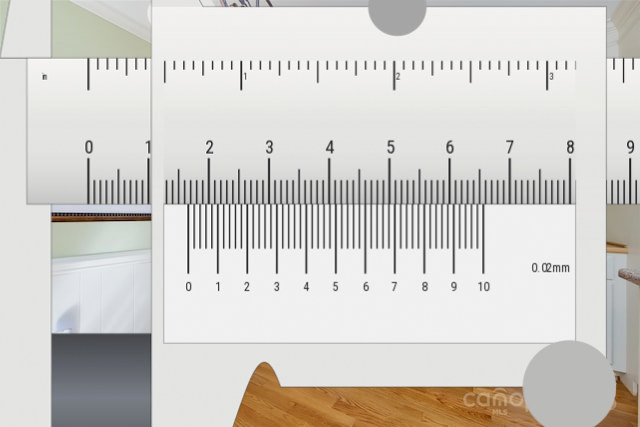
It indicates 16.6 mm
